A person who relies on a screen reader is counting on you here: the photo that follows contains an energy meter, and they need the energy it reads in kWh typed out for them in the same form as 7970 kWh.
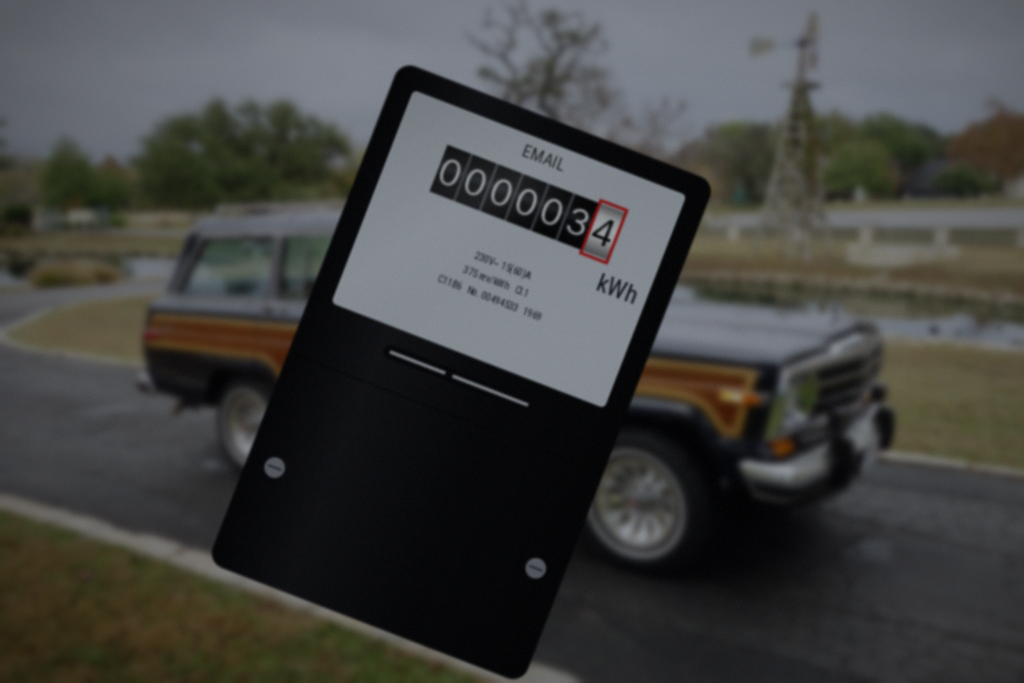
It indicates 3.4 kWh
